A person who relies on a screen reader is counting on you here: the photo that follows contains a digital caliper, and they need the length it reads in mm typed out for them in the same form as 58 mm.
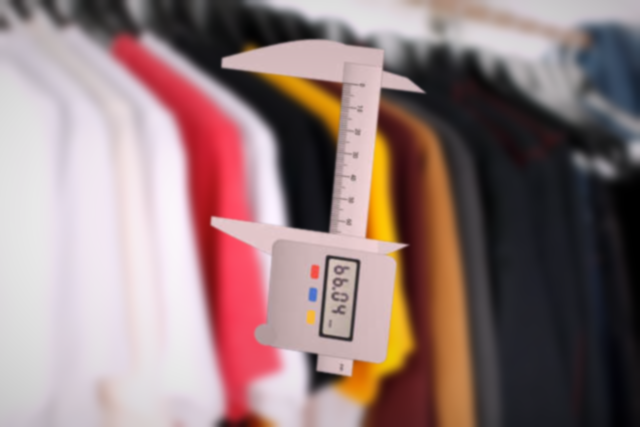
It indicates 66.04 mm
